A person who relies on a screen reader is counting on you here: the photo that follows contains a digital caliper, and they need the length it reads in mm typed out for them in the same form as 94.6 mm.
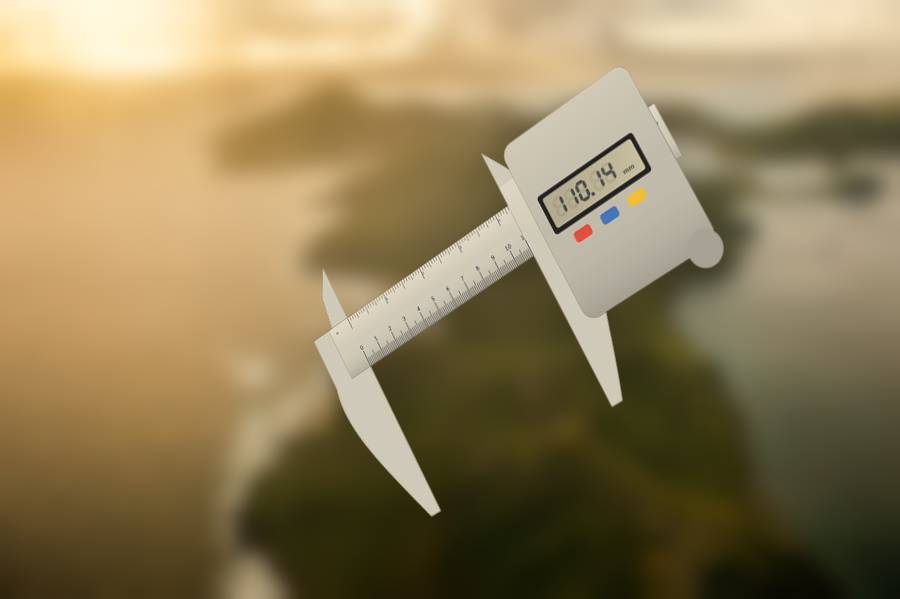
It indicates 110.14 mm
